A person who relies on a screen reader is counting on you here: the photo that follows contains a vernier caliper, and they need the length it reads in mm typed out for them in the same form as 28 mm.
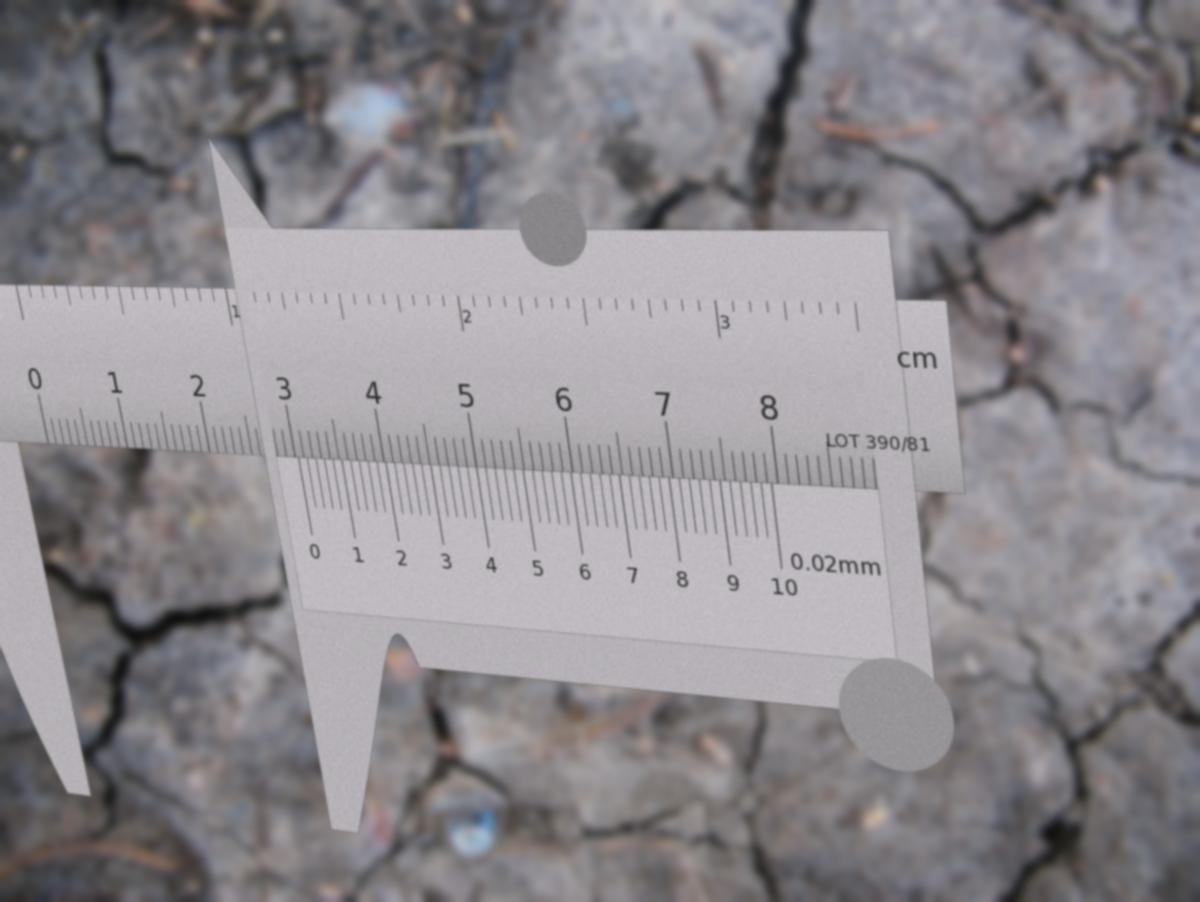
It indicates 30.4 mm
